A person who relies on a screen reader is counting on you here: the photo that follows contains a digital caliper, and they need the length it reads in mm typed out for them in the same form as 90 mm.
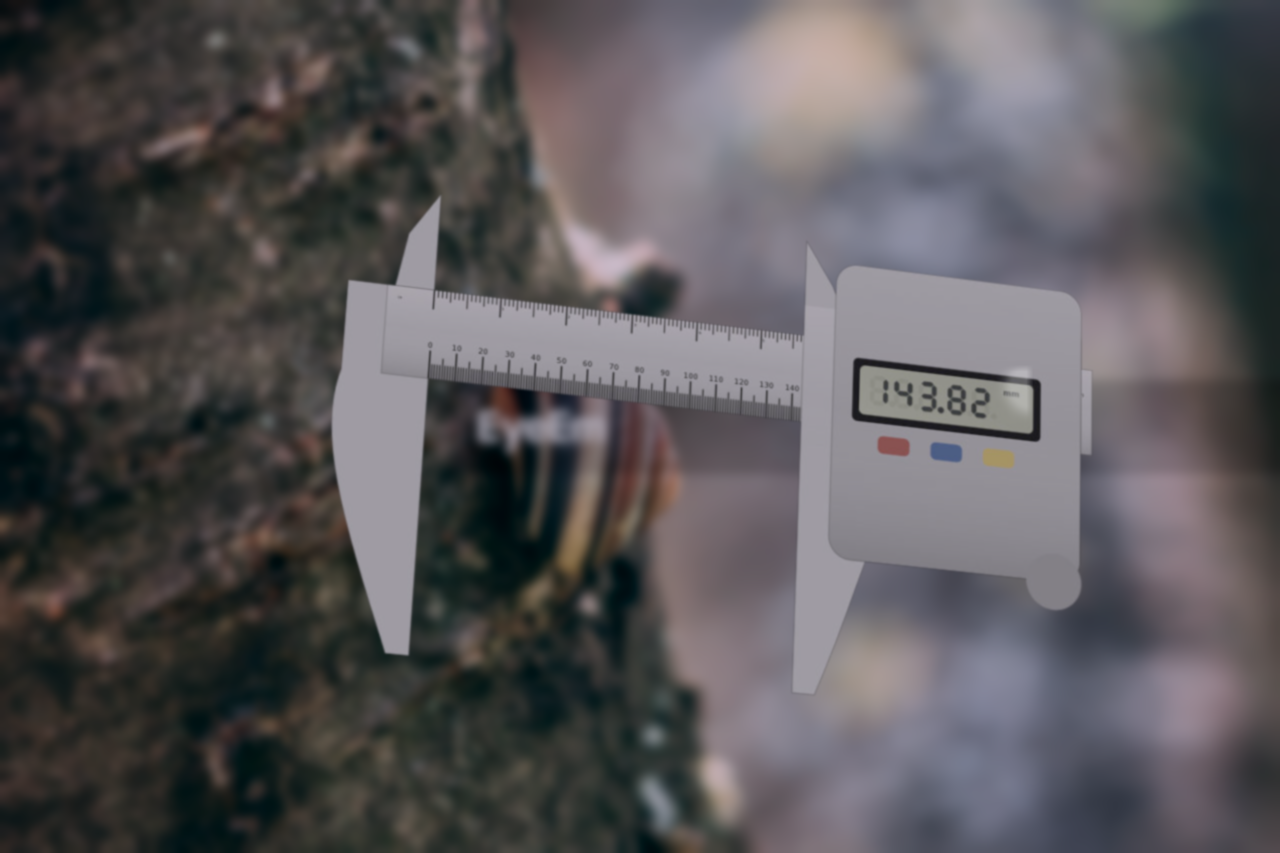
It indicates 143.82 mm
